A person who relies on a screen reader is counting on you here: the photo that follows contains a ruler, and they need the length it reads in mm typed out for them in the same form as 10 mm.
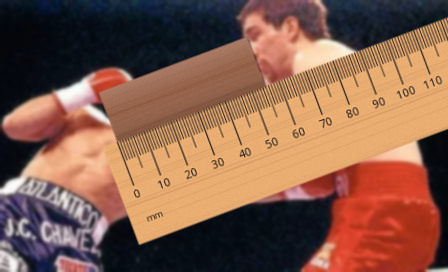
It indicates 55 mm
